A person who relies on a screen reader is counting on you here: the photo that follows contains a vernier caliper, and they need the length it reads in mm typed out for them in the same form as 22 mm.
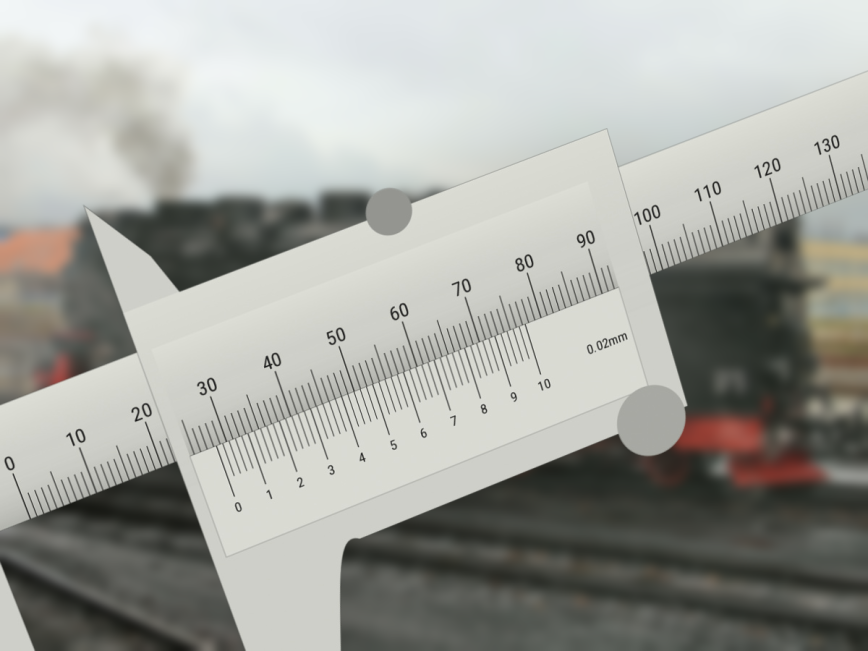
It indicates 28.4 mm
